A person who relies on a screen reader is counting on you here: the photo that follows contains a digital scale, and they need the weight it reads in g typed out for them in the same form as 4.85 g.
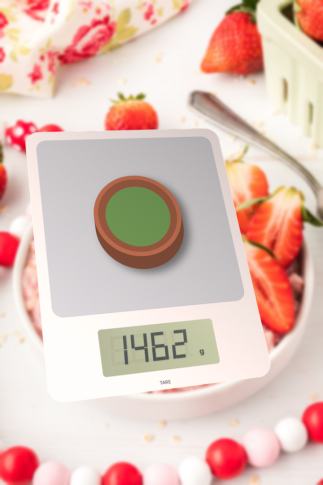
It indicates 1462 g
